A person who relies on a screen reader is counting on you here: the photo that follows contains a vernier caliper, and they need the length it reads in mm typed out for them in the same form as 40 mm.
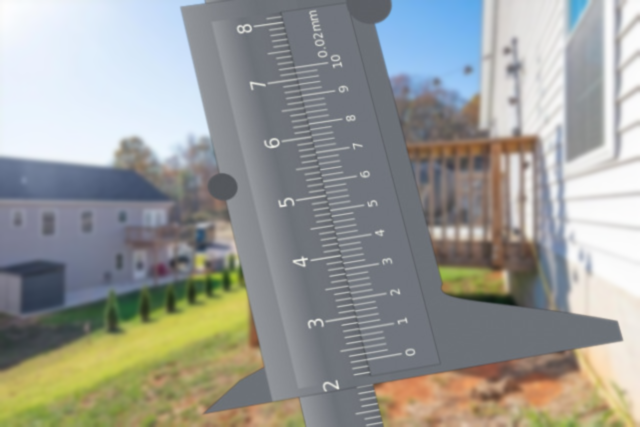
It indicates 23.0 mm
